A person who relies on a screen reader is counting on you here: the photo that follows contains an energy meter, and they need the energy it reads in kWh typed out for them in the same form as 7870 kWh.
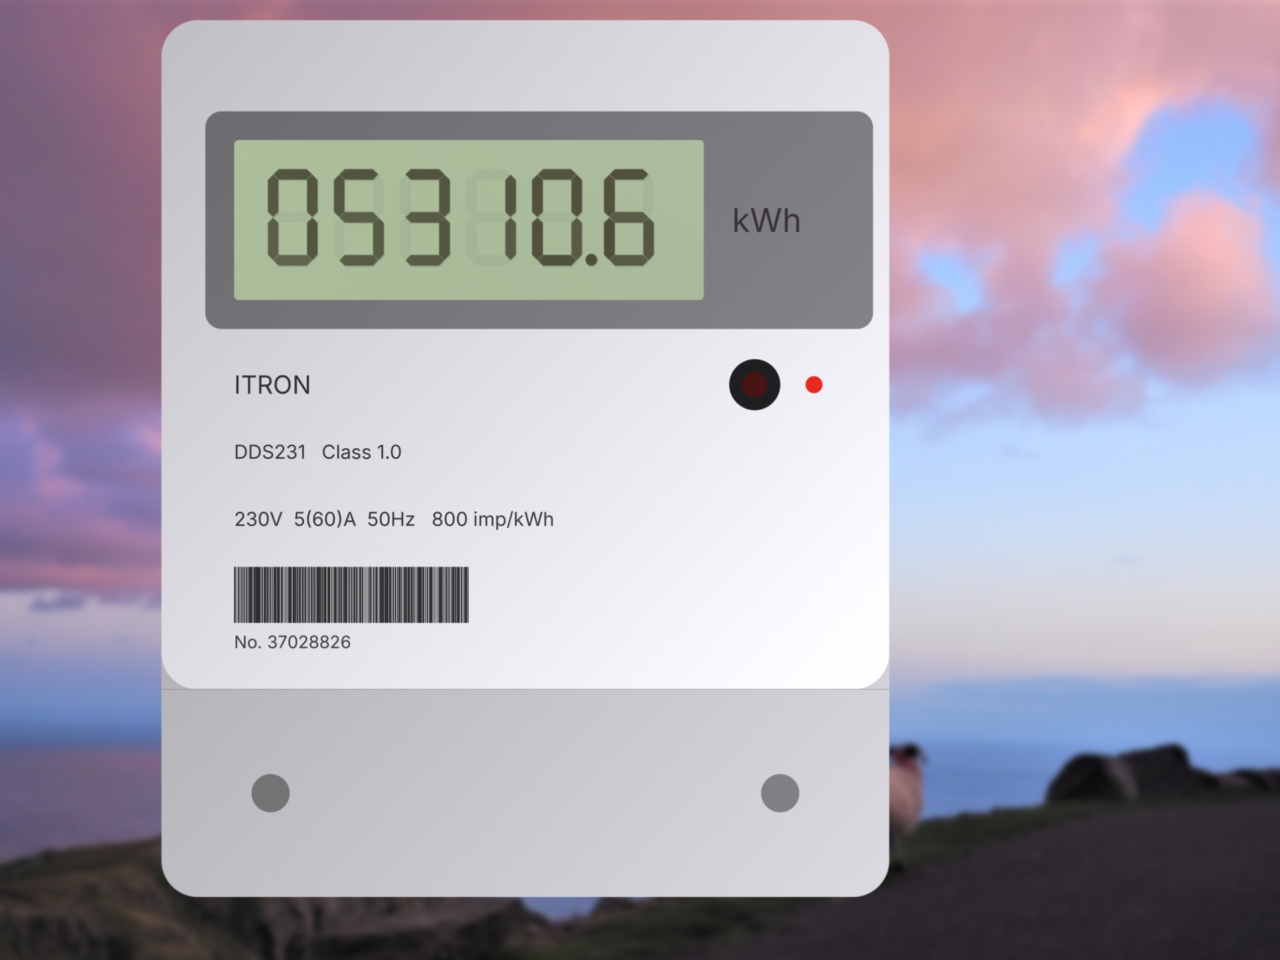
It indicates 5310.6 kWh
